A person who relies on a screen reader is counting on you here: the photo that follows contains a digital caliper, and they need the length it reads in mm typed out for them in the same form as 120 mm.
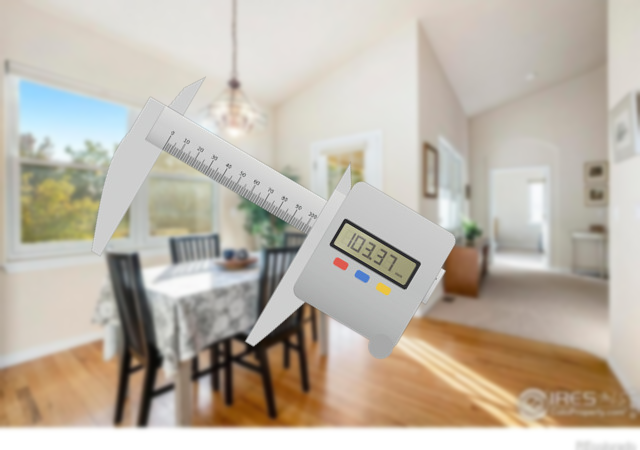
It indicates 103.37 mm
